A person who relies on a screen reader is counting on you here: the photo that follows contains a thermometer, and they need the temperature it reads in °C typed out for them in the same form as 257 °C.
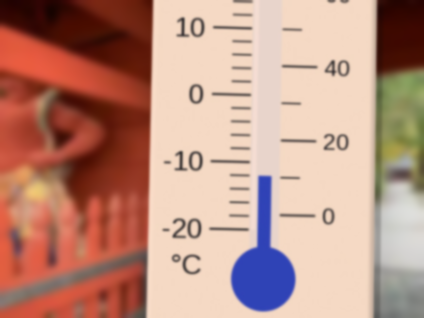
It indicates -12 °C
